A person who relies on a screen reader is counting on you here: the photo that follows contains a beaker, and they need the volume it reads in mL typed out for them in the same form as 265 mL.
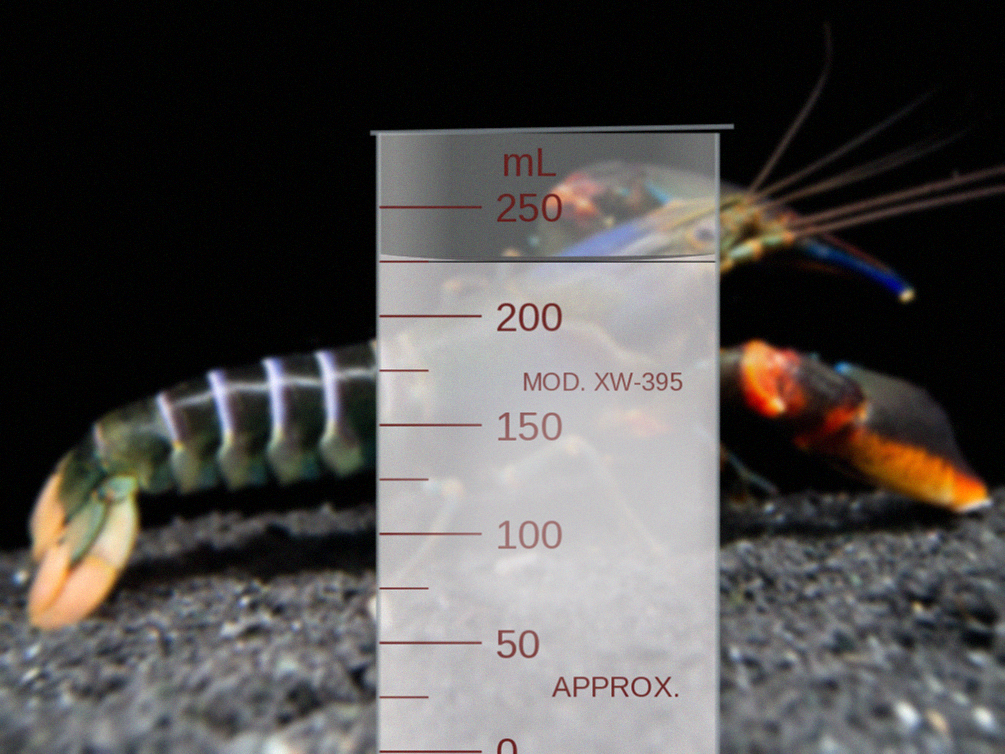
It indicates 225 mL
